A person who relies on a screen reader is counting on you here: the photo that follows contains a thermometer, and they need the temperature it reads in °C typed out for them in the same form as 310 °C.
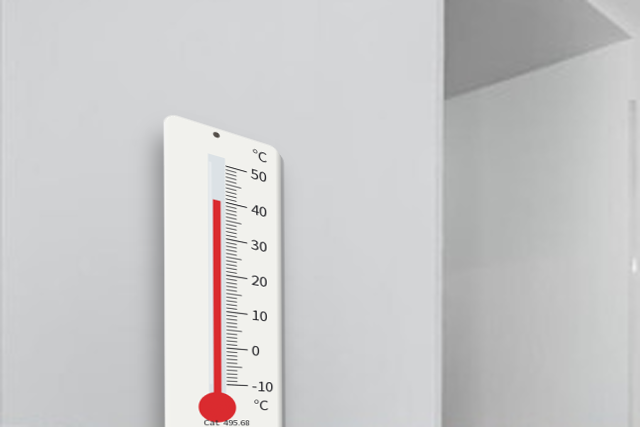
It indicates 40 °C
